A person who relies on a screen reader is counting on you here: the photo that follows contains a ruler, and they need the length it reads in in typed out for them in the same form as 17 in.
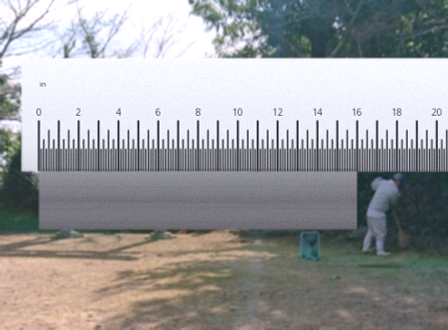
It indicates 16 in
